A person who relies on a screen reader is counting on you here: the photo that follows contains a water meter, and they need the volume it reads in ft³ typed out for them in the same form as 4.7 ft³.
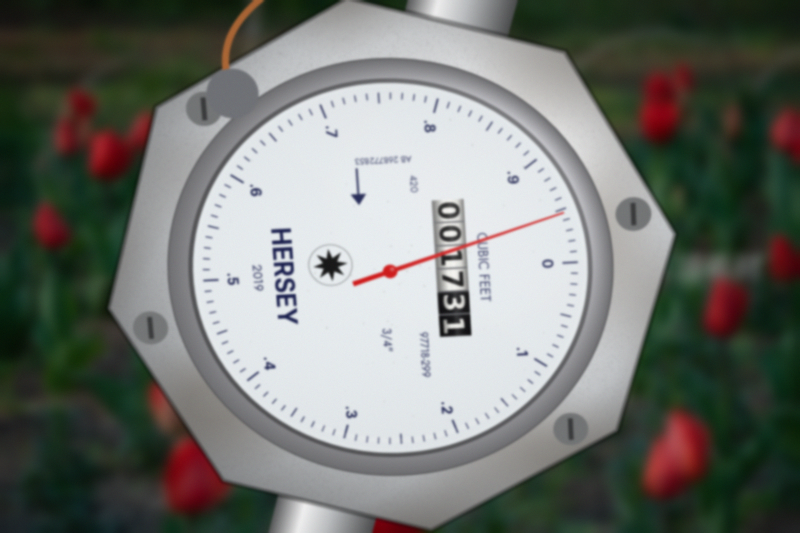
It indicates 1730.95 ft³
